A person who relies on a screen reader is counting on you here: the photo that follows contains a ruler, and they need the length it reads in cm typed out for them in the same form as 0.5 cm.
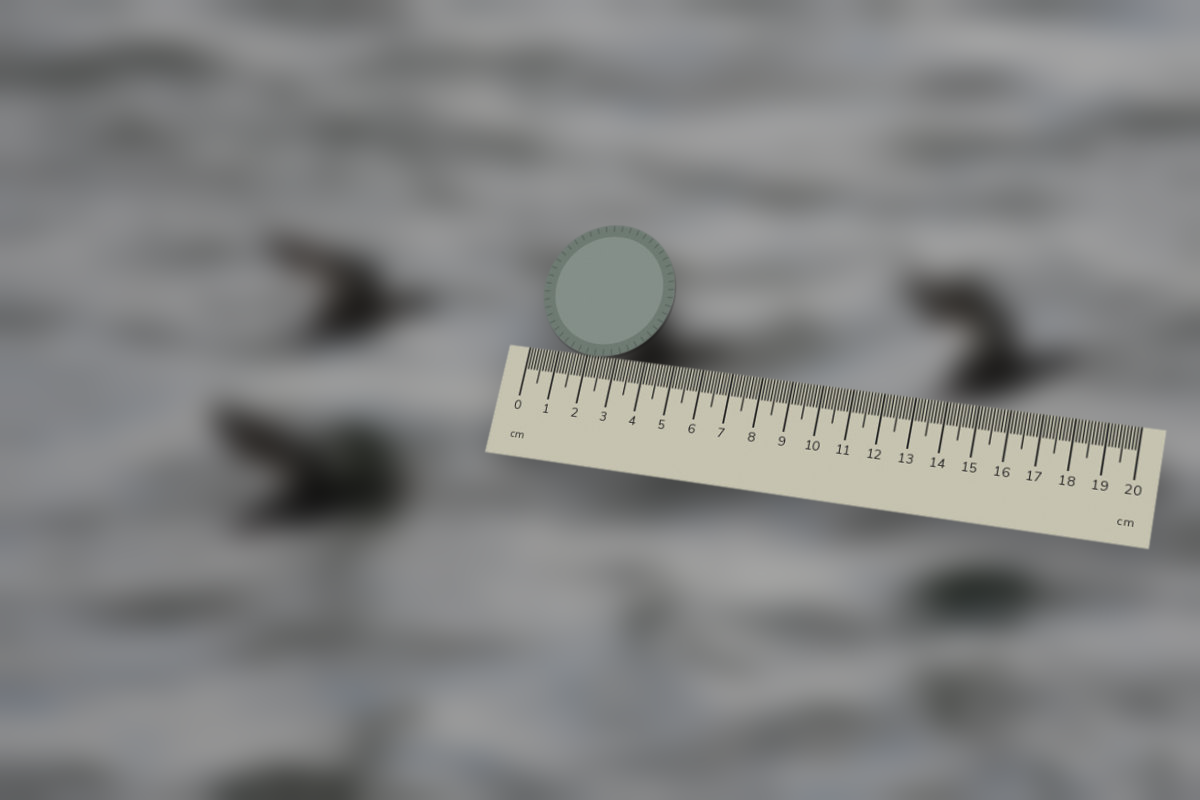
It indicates 4.5 cm
